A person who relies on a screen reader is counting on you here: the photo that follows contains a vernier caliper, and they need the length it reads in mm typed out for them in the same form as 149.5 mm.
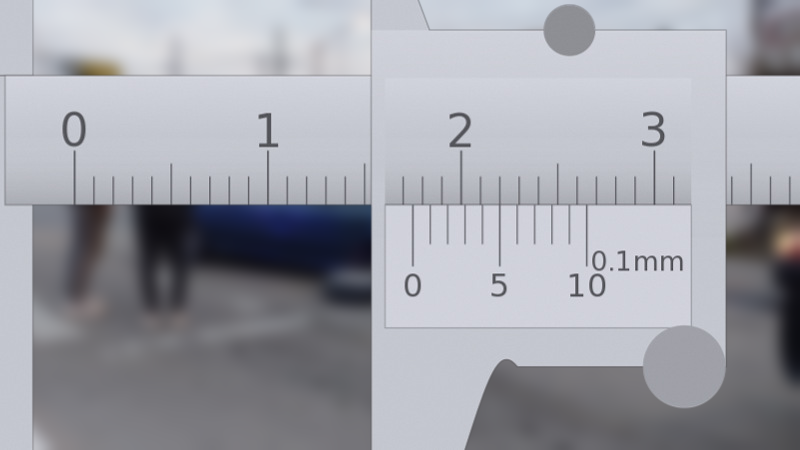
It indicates 17.5 mm
